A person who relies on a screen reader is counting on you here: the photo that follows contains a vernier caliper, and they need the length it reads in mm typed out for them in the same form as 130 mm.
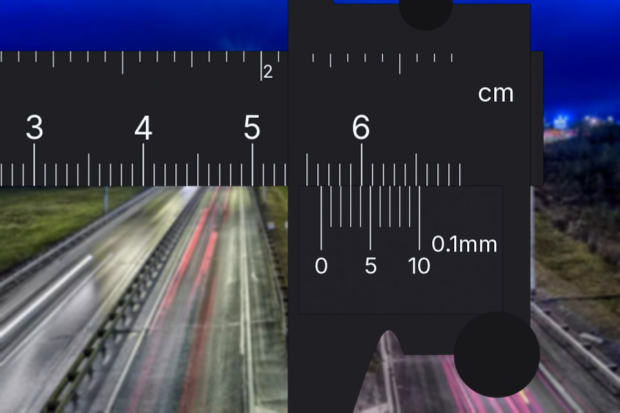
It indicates 56.3 mm
